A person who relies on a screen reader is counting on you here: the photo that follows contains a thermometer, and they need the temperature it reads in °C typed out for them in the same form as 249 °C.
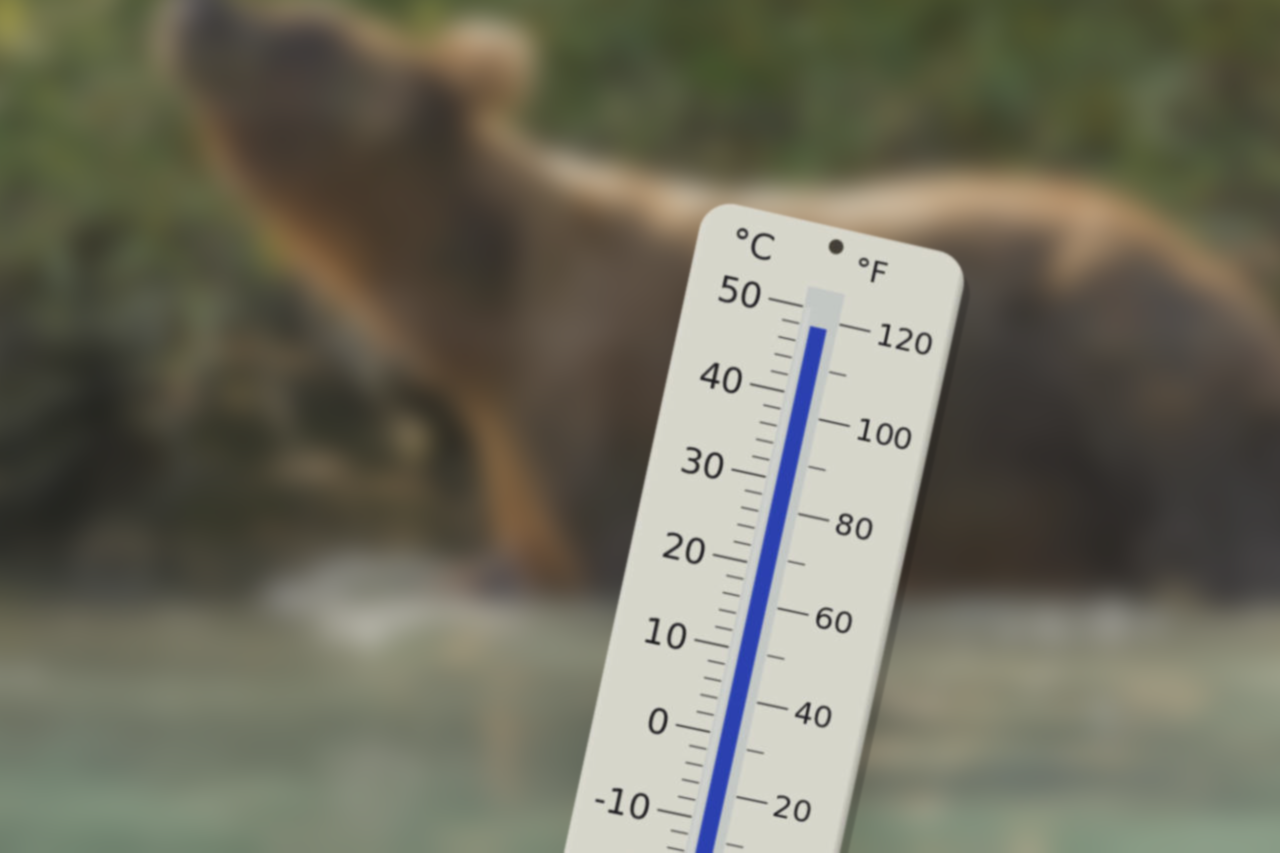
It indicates 48 °C
